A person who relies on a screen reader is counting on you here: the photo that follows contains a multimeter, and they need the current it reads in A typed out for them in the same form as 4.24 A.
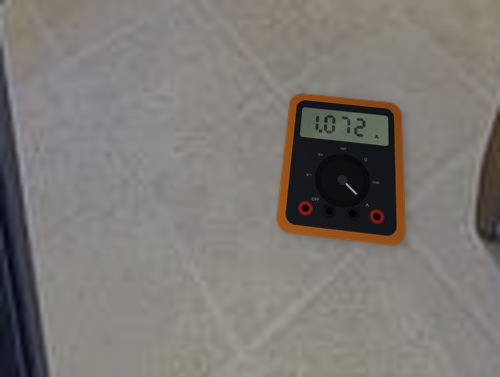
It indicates 1.072 A
